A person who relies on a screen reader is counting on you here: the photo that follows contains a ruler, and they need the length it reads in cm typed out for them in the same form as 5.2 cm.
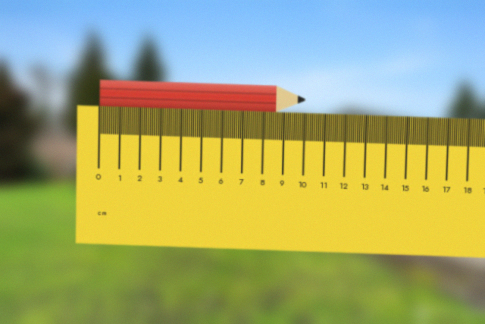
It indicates 10 cm
